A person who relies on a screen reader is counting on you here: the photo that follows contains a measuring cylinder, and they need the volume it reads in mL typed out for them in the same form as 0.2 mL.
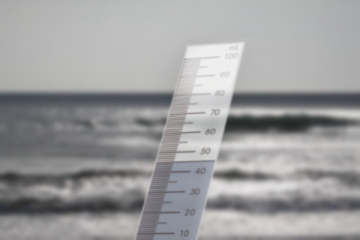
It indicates 45 mL
